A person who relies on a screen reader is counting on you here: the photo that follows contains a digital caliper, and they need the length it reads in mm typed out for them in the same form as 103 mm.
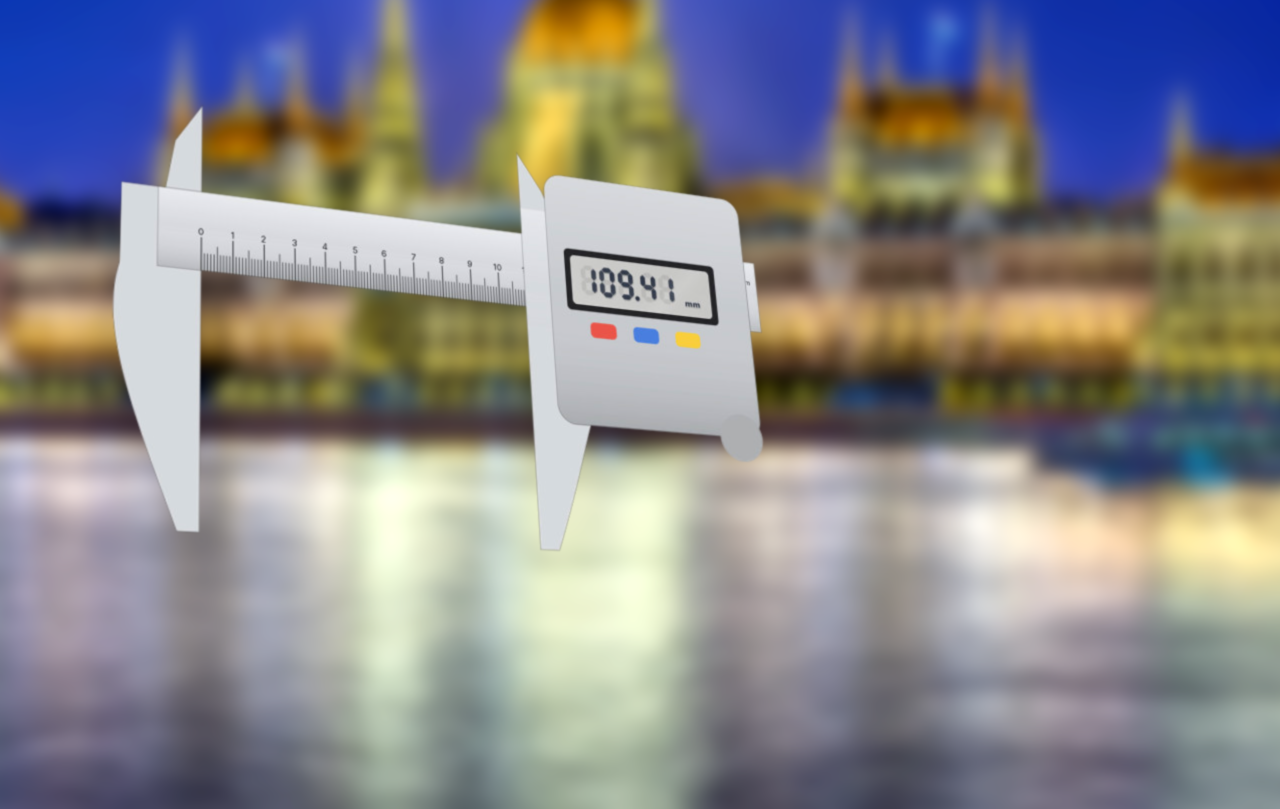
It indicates 109.41 mm
